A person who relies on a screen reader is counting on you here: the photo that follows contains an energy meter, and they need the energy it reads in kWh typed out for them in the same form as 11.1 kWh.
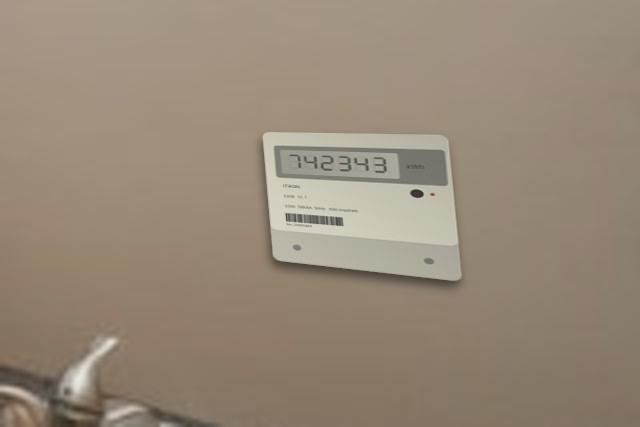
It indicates 742343 kWh
